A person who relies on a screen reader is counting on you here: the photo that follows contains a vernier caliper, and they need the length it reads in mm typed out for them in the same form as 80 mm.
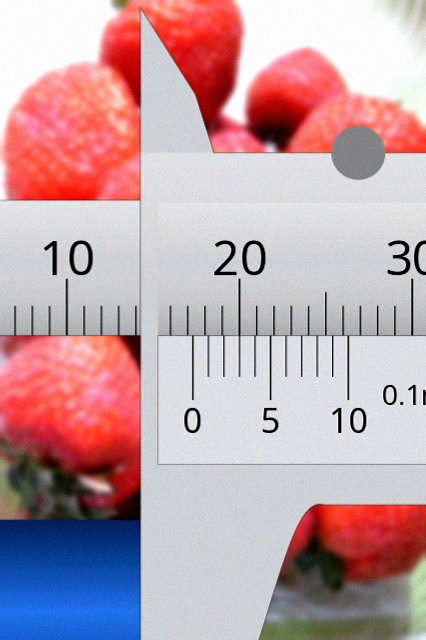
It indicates 17.3 mm
